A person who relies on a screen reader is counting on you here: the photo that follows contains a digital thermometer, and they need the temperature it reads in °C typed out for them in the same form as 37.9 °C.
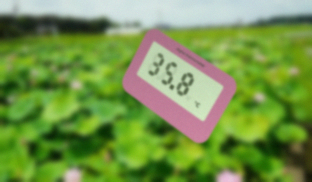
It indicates 35.8 °C
